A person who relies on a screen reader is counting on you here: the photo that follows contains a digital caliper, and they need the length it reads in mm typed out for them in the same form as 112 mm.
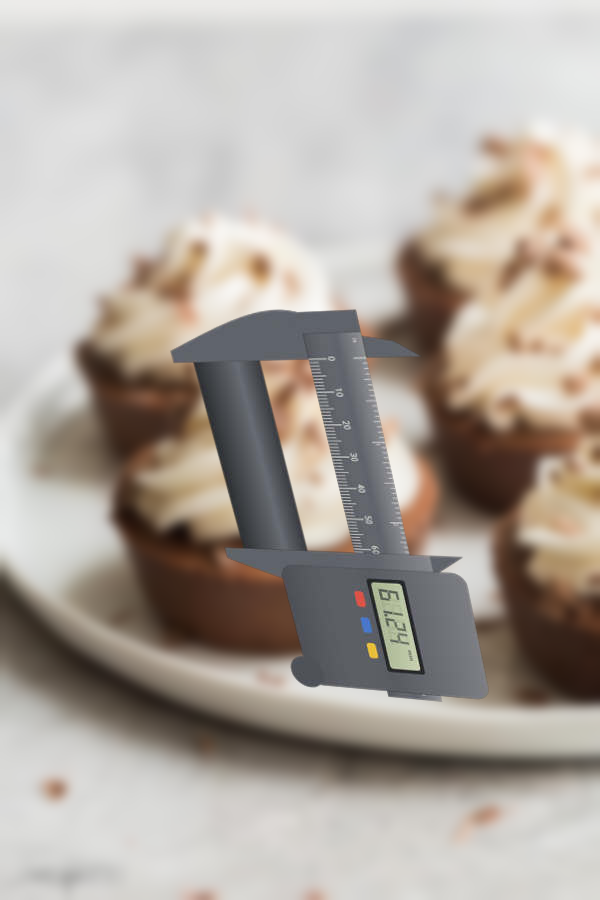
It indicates 61.24 mm
